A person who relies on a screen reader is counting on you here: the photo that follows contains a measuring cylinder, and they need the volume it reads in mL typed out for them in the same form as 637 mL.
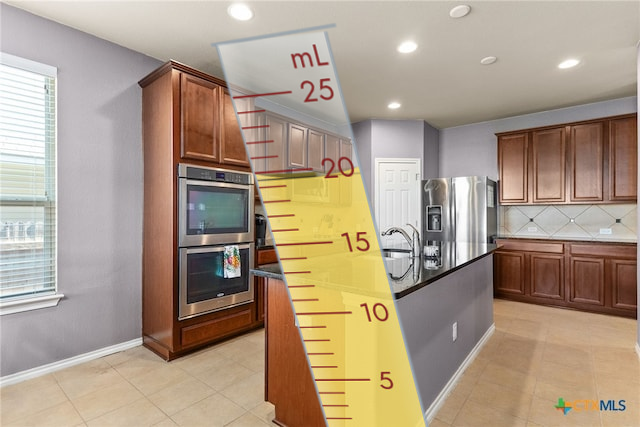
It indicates 19.5 mL
